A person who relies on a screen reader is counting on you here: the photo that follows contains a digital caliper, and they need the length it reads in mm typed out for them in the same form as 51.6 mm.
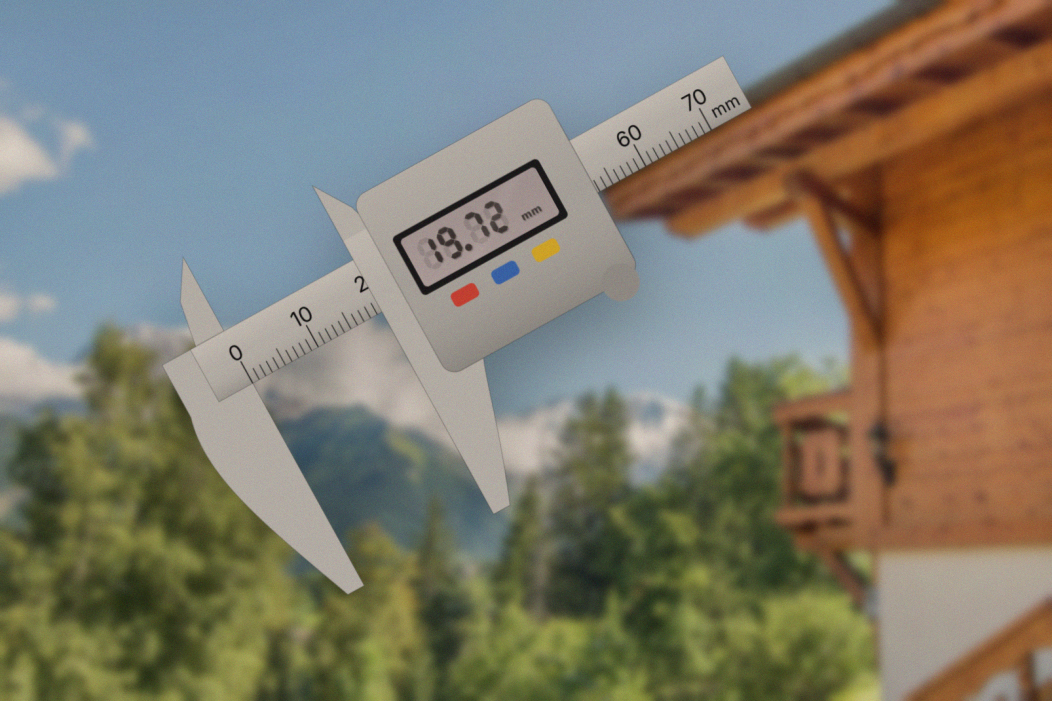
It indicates 19.72 mm
